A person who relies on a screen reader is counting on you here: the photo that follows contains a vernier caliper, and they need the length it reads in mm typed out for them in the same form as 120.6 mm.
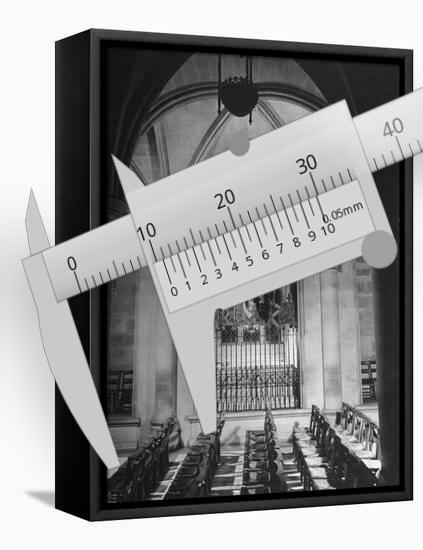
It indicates 10.8 mm
